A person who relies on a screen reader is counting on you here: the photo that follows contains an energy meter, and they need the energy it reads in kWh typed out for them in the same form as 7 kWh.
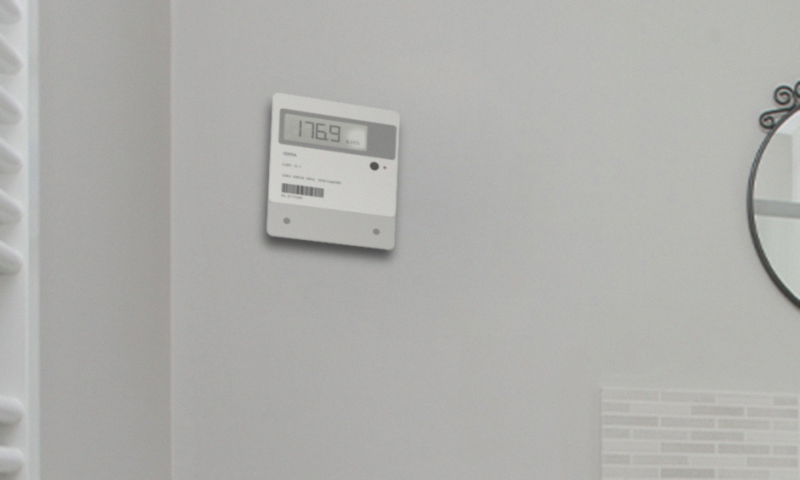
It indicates 176.9 kWh
